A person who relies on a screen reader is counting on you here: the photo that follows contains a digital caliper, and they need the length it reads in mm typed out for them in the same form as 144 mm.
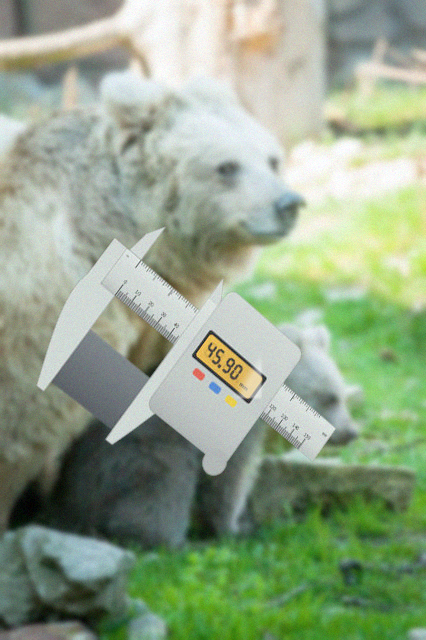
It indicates 45.90 mm
